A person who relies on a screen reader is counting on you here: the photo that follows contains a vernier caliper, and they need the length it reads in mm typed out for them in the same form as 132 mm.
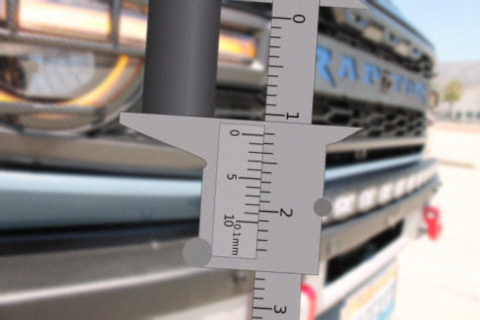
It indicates 12.2 mm
